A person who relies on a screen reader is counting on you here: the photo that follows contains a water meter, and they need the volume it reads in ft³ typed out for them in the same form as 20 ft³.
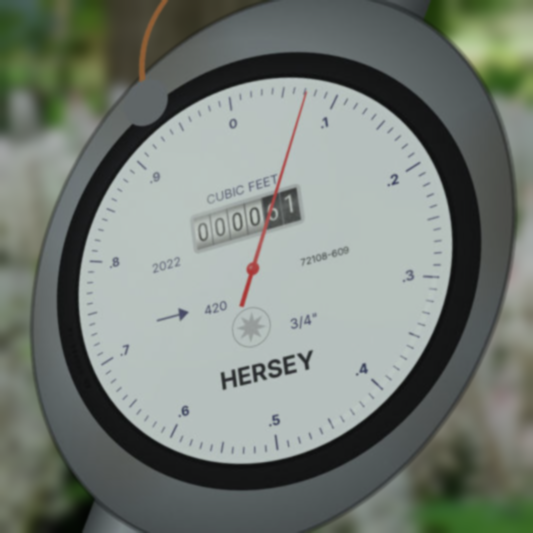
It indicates 61.07 ft³
